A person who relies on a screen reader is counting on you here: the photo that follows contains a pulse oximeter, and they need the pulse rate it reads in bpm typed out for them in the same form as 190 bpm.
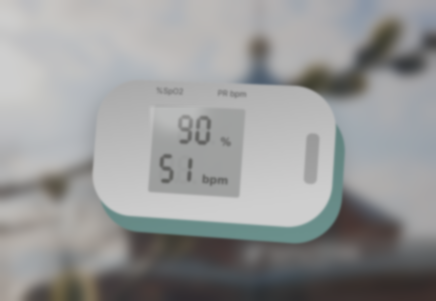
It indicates 51 bpm
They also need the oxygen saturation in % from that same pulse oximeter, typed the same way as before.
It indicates 90 %
